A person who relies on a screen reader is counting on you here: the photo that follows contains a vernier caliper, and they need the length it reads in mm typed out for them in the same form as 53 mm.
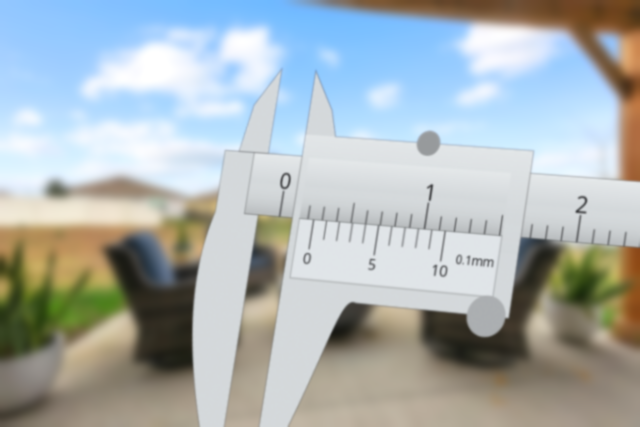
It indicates 2.4 mm
